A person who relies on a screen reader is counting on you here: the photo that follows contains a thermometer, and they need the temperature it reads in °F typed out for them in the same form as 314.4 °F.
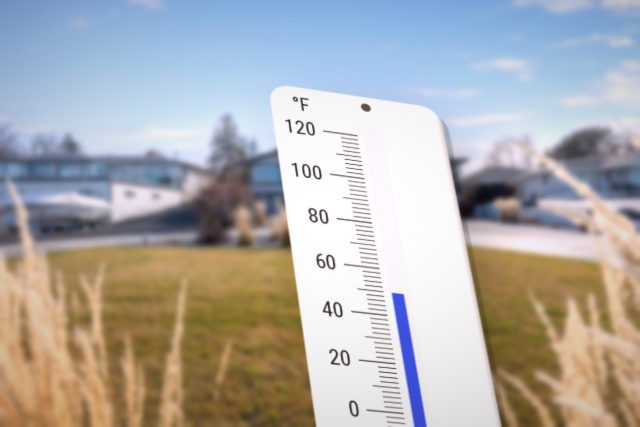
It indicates 50 °F
